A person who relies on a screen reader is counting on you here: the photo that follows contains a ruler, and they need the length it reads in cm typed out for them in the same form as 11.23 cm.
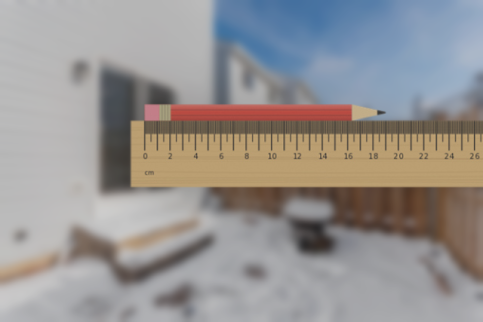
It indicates 19 cm
